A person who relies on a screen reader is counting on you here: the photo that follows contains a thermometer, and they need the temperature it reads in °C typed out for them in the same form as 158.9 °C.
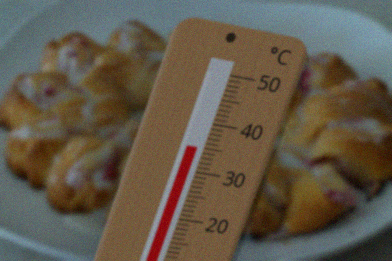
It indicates 35 °C
